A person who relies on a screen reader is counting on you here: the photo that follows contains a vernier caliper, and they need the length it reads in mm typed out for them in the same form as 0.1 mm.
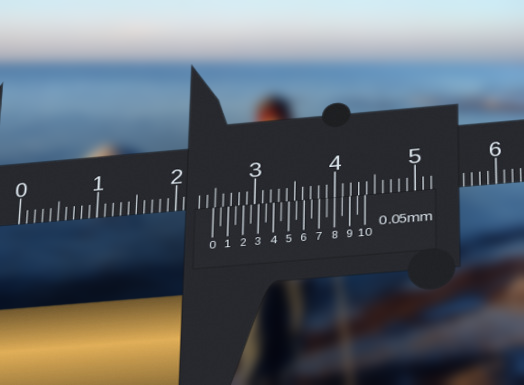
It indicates 24.8 mm
